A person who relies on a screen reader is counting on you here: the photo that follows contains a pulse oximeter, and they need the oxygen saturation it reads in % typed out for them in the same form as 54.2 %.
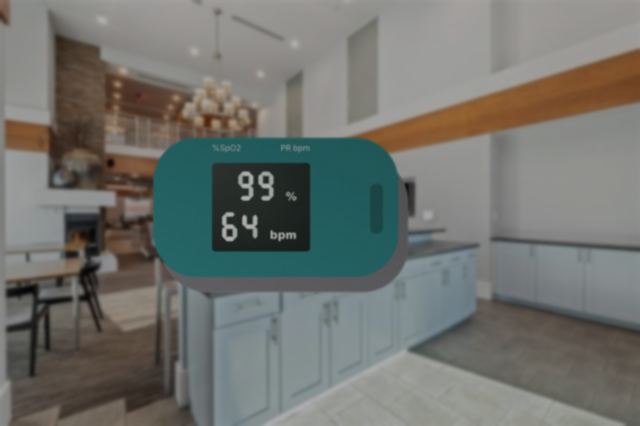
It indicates 99 %
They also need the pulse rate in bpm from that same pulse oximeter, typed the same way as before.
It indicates 64 bpm
